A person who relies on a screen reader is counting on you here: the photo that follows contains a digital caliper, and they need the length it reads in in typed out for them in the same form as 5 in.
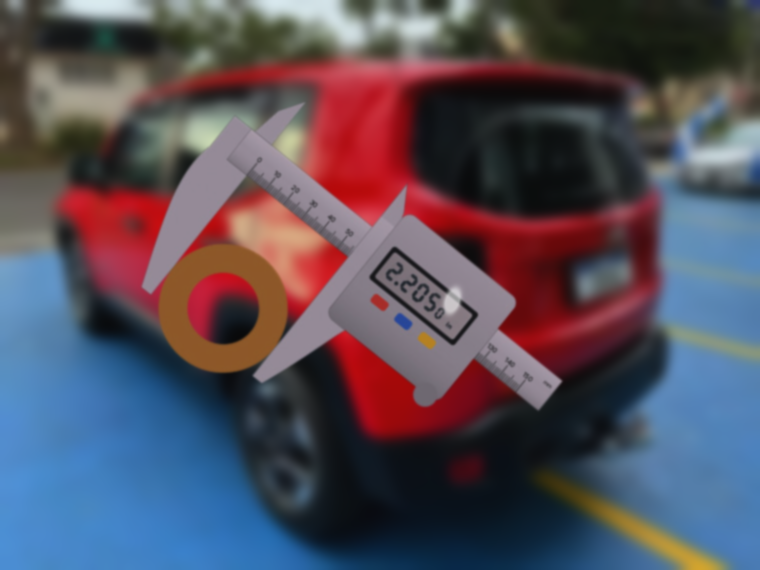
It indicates 2.2050 in
